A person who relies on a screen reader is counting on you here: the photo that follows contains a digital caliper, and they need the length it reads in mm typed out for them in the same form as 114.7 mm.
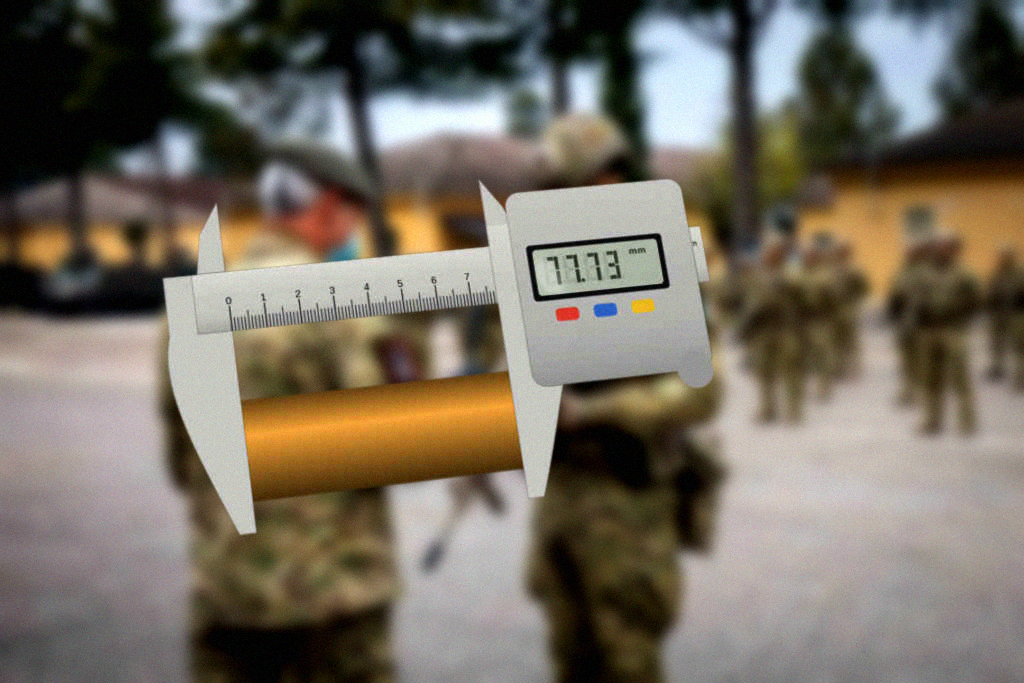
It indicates 77.73 mm
